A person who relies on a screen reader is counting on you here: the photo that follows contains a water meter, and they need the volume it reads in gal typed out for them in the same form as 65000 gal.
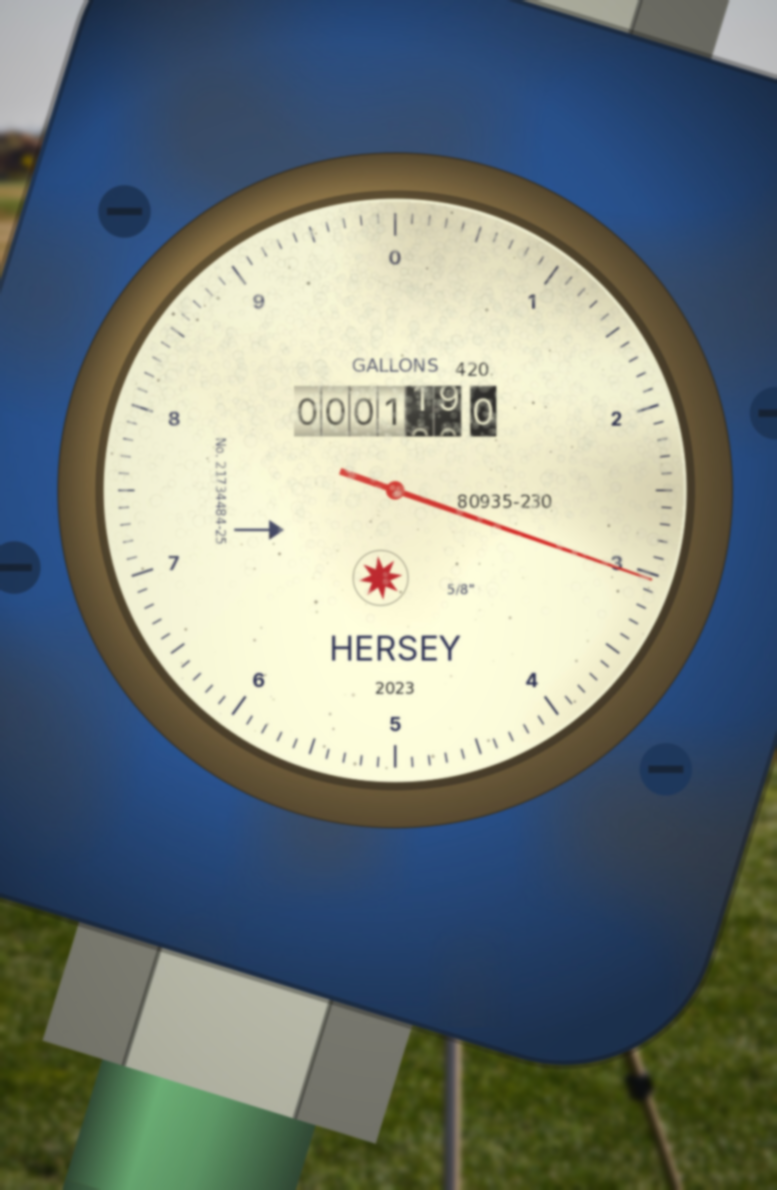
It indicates 1193.0 gal
